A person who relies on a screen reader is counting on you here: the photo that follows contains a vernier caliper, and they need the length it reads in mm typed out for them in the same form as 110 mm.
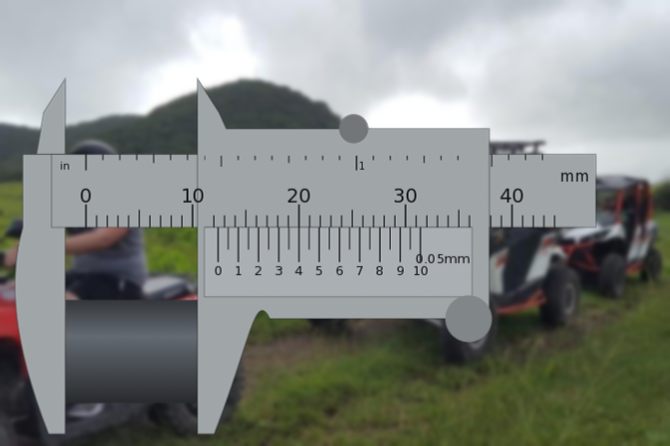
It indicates 12.4 mm
